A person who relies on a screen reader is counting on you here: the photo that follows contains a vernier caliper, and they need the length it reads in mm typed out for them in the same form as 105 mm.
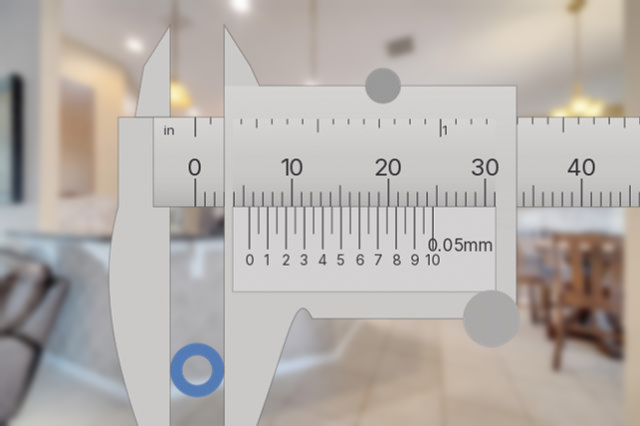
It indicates 5.6 mm
